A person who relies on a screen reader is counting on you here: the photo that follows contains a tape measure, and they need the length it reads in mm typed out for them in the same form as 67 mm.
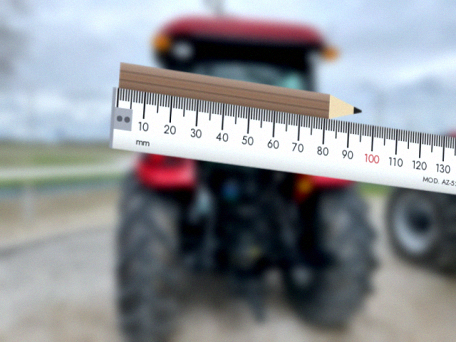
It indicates 95 mm
